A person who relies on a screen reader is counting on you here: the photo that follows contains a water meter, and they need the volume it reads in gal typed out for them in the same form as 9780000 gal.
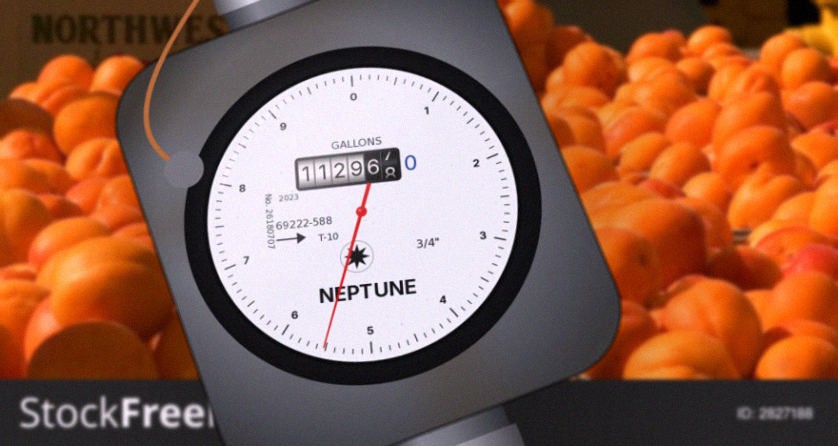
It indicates 1129675.5 gal
